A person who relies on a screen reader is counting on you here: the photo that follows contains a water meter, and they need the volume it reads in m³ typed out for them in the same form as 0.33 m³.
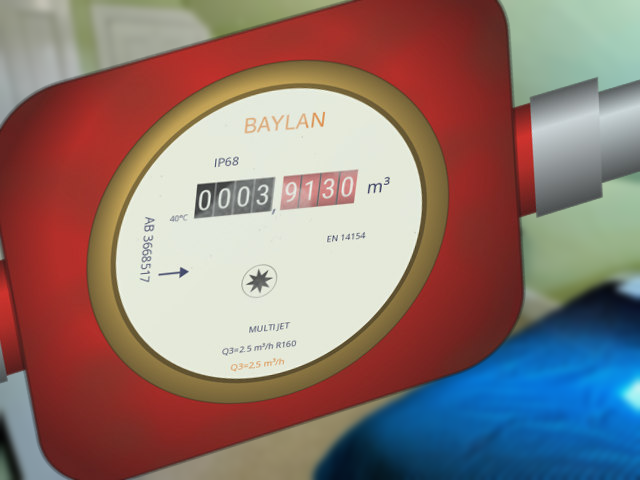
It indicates 3.9130 m³
